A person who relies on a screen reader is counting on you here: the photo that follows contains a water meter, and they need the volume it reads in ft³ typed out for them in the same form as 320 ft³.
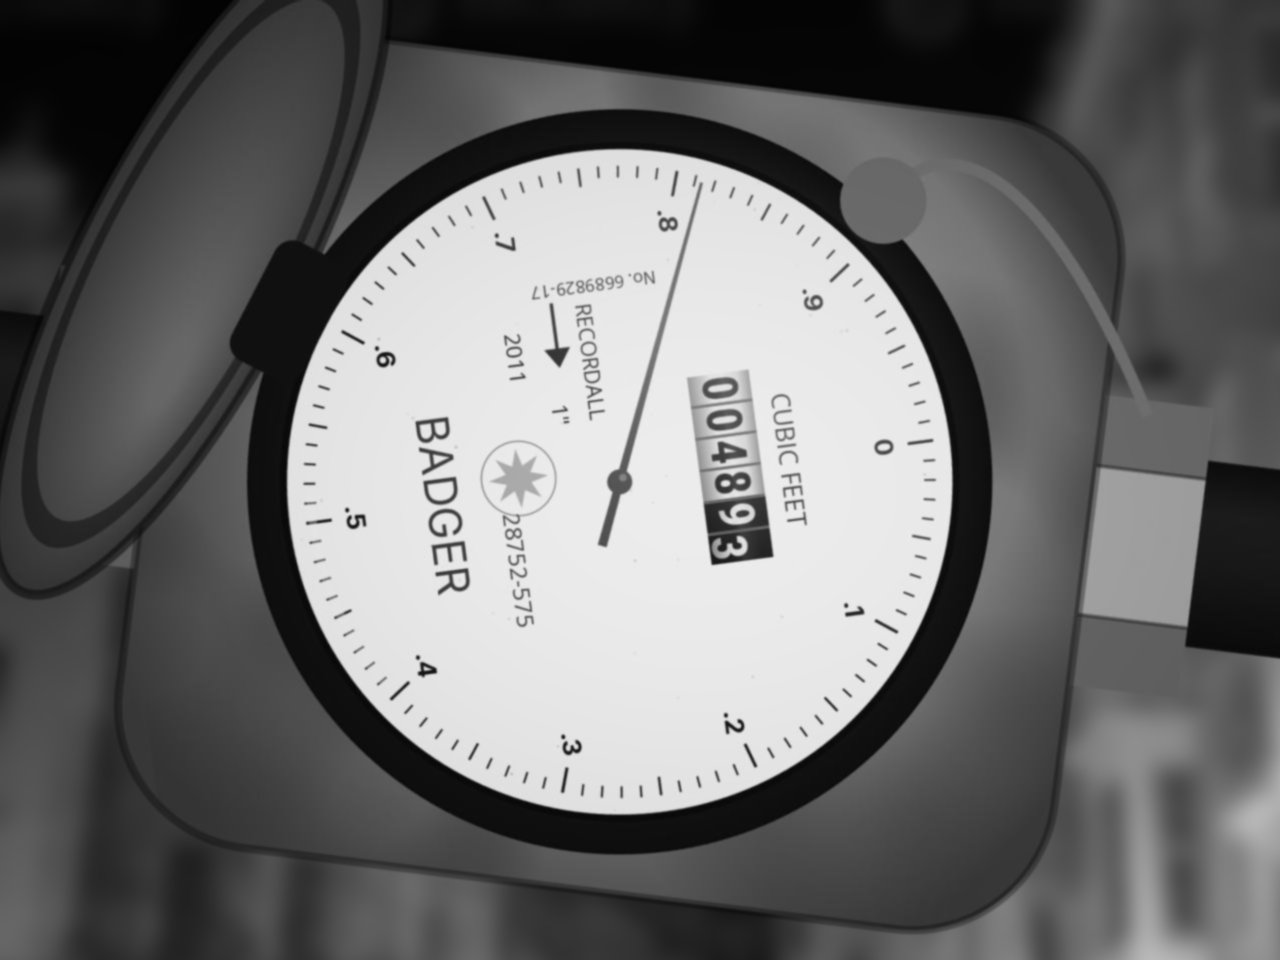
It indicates 4892.81 ft³
